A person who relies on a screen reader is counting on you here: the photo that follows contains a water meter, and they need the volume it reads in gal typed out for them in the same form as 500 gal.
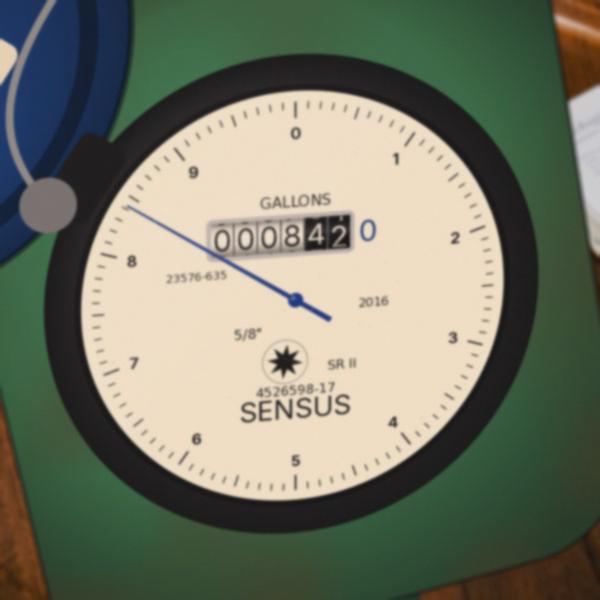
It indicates 8418.4 gal
